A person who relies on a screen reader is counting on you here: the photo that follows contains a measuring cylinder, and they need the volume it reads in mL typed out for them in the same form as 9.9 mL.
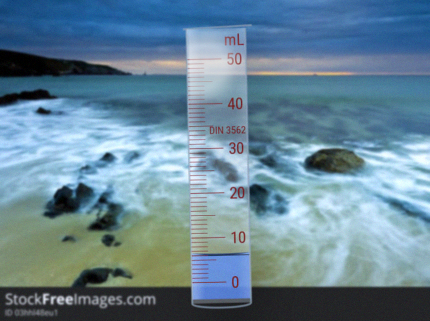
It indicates 6 mL
